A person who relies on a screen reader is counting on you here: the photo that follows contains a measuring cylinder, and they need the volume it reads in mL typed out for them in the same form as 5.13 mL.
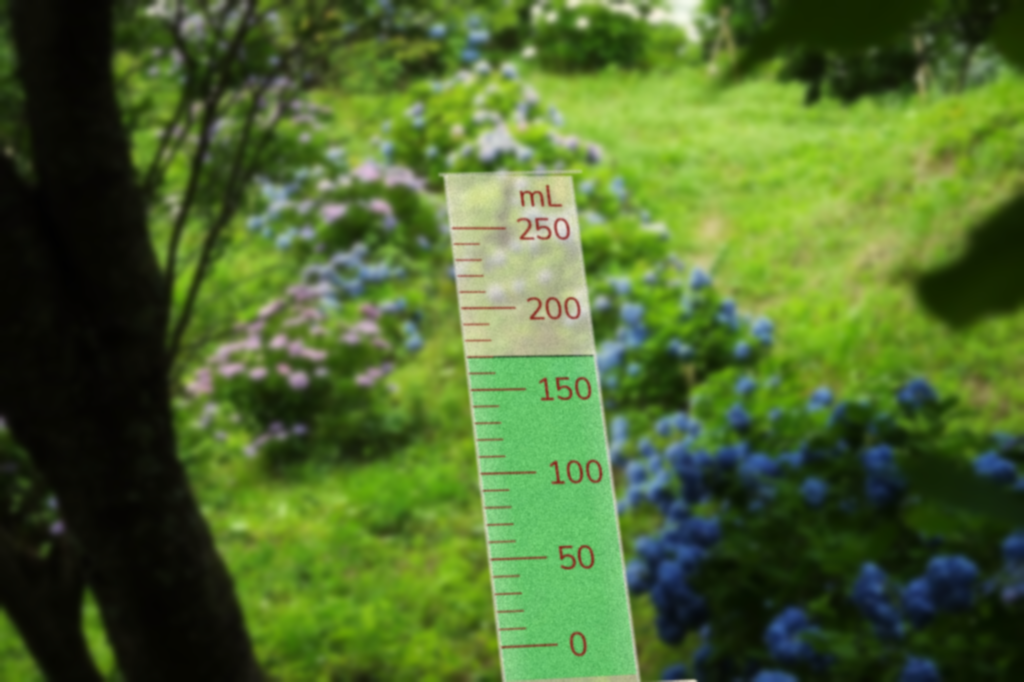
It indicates 170 mL
